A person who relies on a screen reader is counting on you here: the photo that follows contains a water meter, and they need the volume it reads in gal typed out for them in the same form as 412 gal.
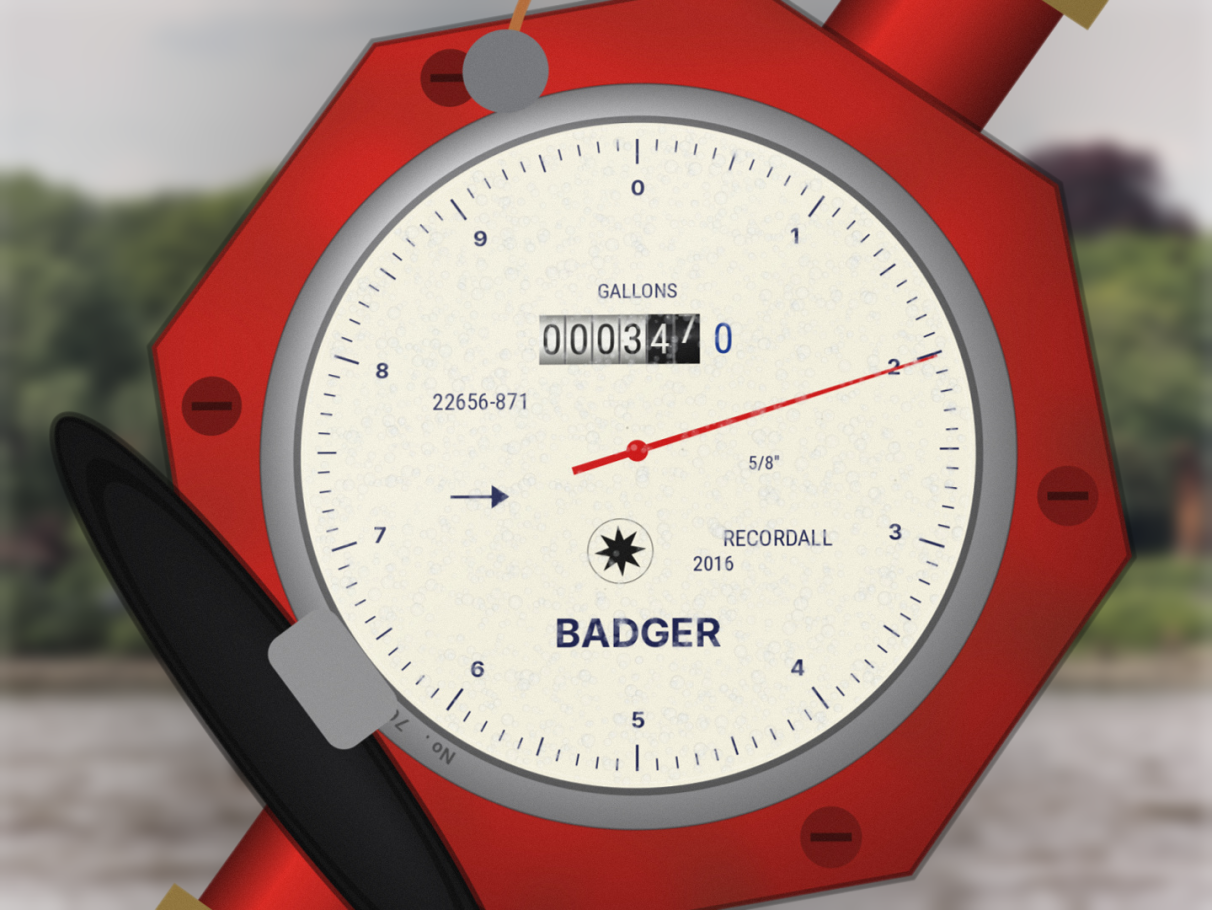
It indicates 3472.0 gal
